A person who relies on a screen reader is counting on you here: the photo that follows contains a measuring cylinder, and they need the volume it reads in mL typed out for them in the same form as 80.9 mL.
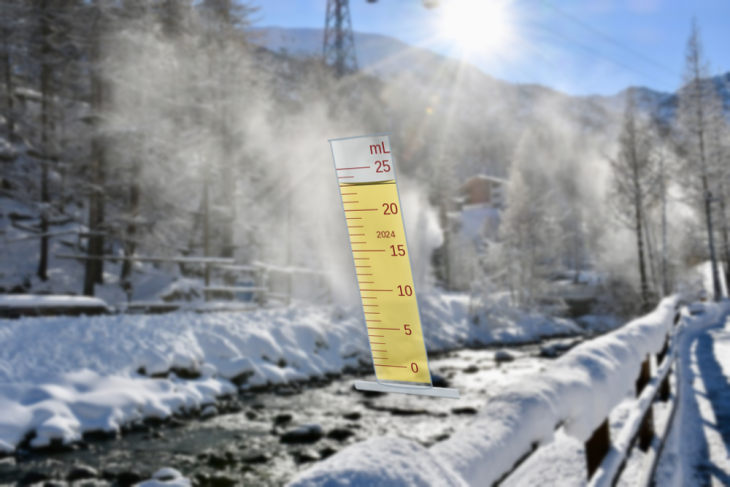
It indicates 23 mL
